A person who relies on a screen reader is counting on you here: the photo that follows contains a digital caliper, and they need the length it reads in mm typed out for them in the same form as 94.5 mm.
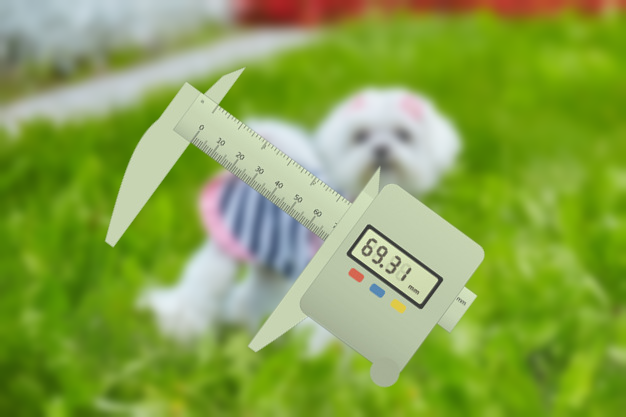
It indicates 69.31 mm
